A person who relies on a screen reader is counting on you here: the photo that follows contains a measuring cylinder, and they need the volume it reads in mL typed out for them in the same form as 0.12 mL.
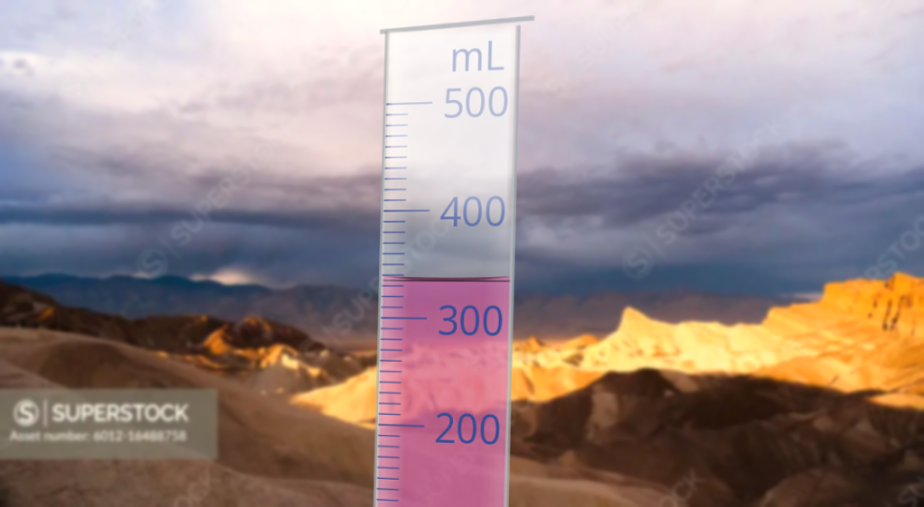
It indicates 335 mL
